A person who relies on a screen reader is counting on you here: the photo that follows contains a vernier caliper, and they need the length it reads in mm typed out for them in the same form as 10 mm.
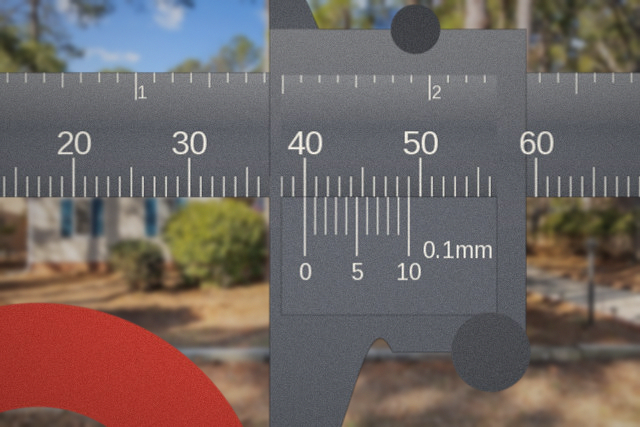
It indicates 40.0 mm
